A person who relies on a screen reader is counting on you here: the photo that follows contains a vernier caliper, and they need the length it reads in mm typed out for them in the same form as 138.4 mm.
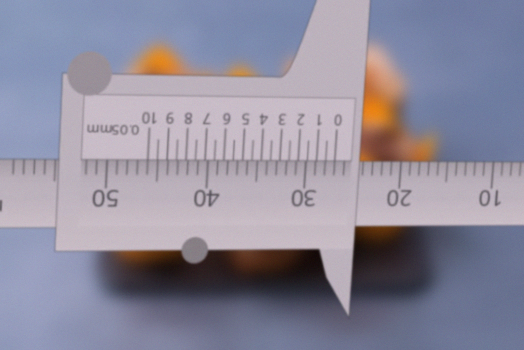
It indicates 27.0 mm
